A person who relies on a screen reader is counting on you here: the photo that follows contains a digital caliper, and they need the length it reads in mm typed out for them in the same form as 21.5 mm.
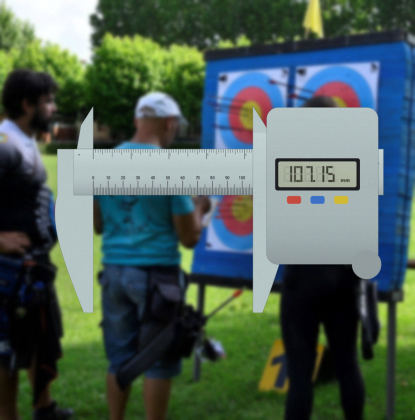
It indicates 107.15 mm
